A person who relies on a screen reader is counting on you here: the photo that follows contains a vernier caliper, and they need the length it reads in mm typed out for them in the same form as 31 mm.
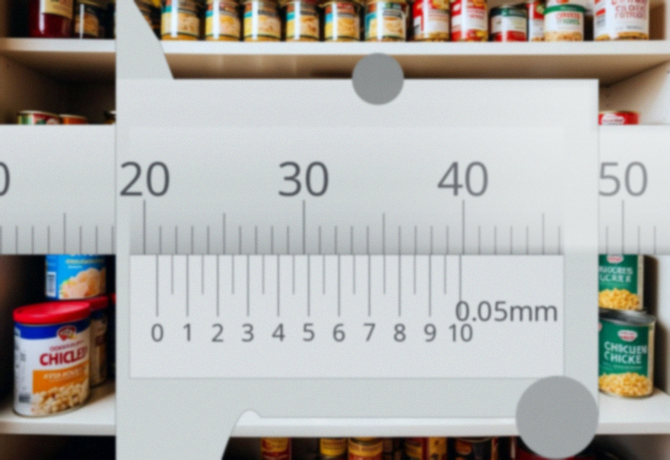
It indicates 20.8 mm
